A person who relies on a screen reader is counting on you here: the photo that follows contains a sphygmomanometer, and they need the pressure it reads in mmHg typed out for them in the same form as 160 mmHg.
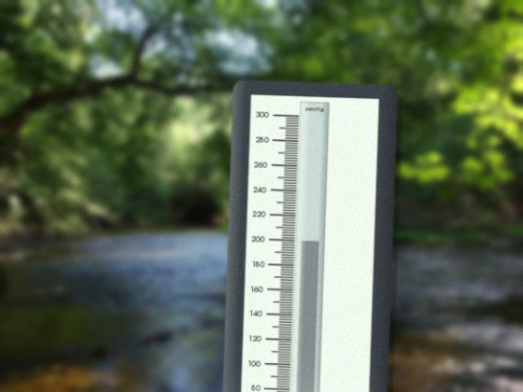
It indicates 200 mmHg
